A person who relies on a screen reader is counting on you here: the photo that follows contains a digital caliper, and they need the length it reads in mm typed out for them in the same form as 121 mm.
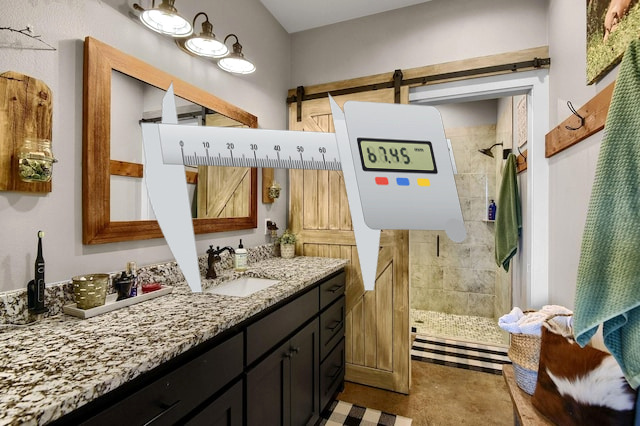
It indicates 67.45 mm
